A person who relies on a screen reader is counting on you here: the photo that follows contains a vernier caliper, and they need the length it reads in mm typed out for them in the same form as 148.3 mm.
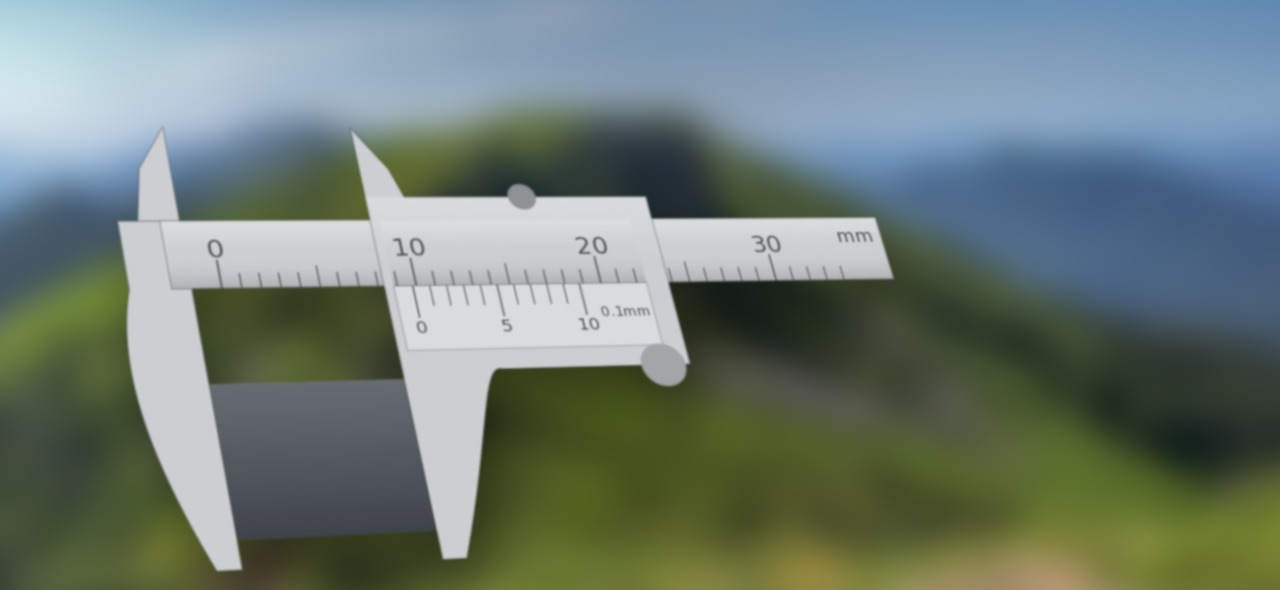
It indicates 9.8 mm
